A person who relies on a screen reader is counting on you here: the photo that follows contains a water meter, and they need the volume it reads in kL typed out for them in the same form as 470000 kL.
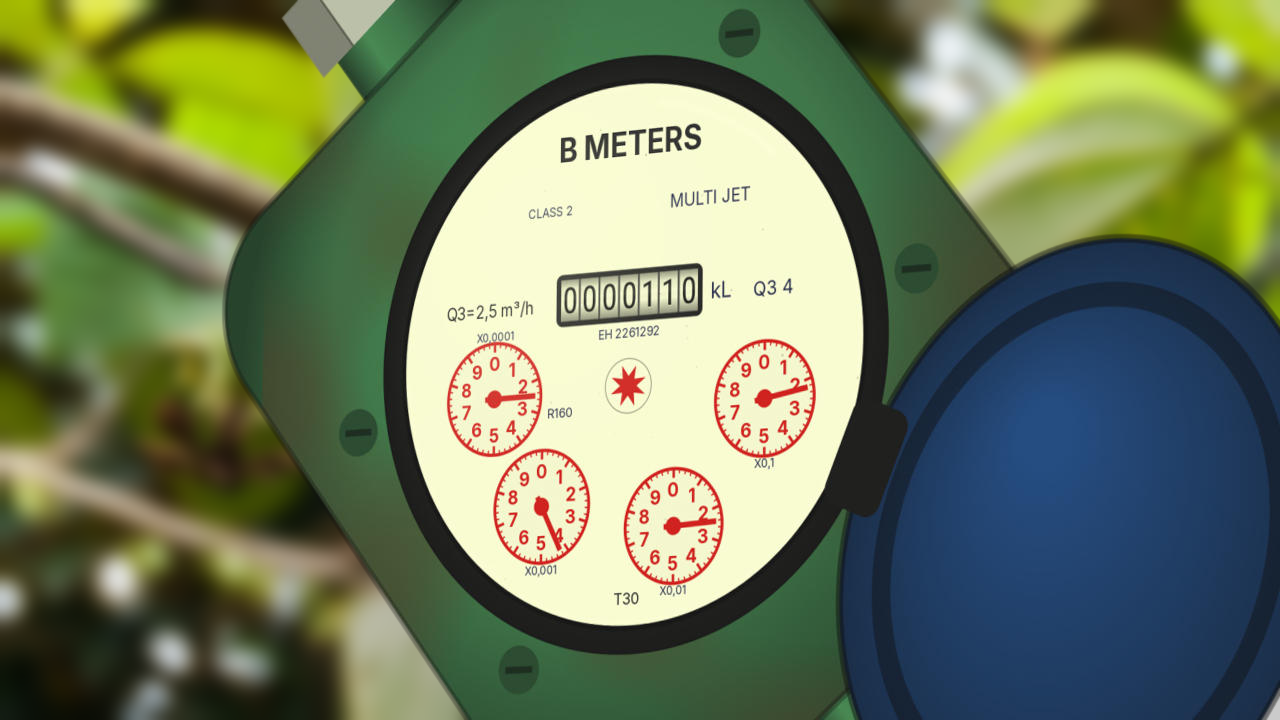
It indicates 110.2242 kL
